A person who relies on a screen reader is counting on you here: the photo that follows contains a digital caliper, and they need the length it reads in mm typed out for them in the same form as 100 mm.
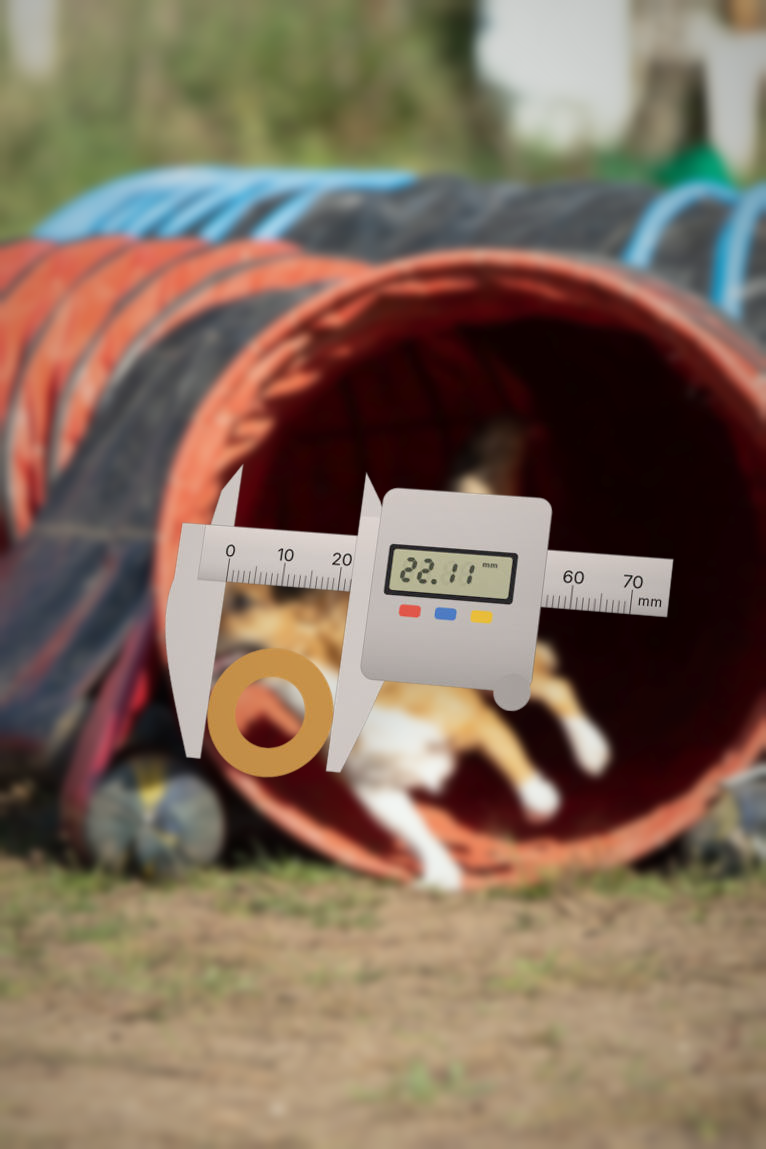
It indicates 22.11 mm
